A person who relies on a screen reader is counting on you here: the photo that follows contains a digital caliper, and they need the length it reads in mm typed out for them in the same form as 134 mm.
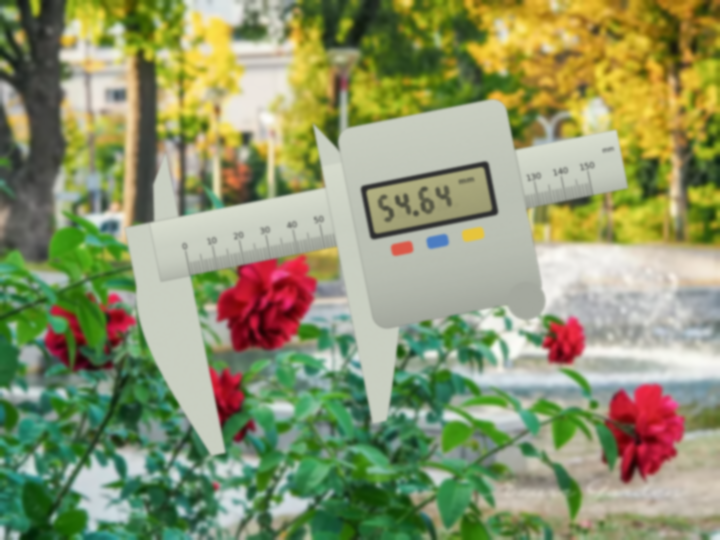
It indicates 54.64 mm
